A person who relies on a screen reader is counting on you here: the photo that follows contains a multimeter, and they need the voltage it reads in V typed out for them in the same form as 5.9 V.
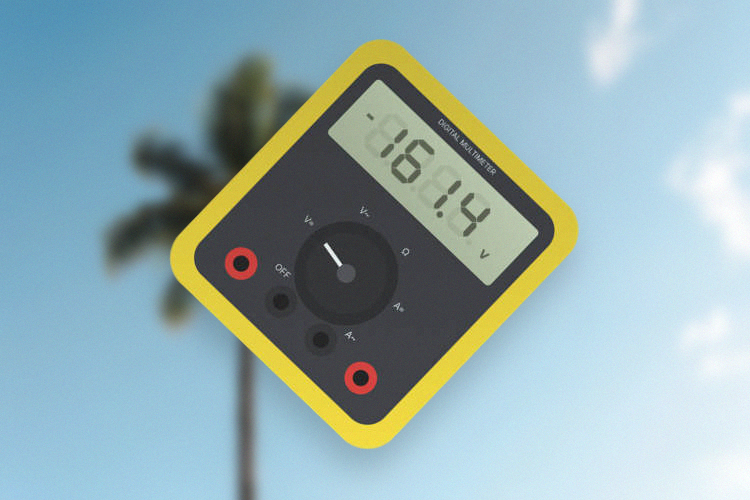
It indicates -161.4 V
